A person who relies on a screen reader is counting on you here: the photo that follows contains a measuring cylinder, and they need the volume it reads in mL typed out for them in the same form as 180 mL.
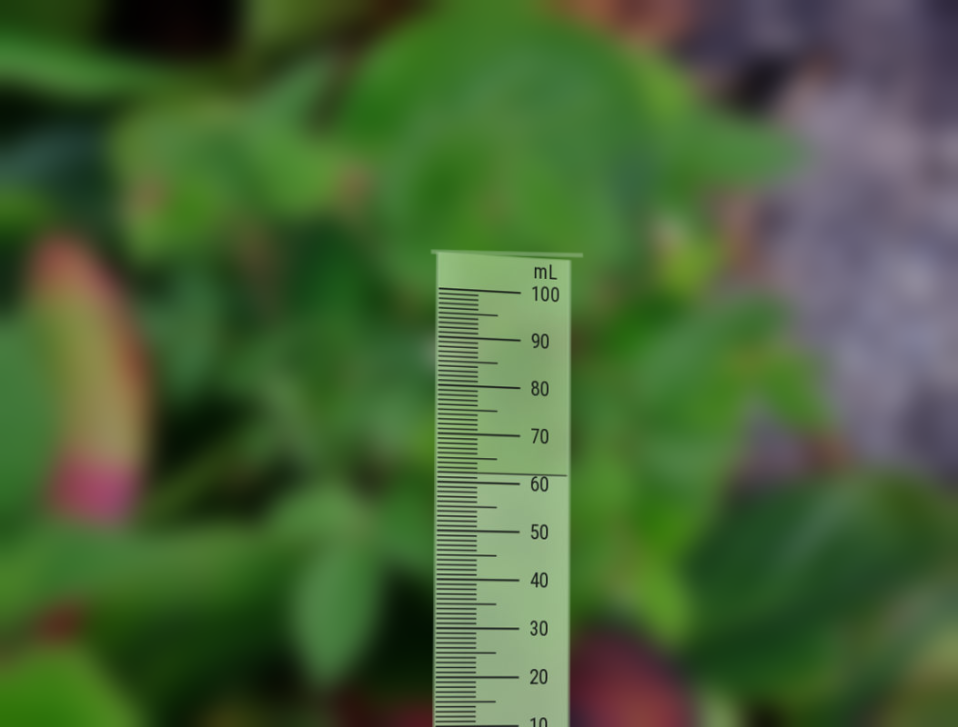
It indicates 62 mL
